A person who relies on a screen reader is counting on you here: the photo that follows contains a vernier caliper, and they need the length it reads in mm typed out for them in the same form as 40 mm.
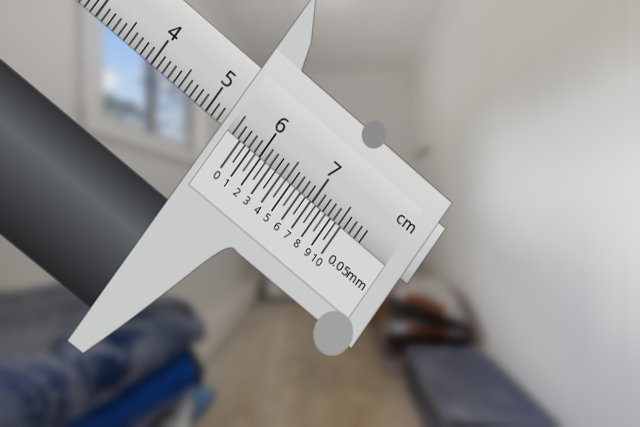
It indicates 56.4 mm
